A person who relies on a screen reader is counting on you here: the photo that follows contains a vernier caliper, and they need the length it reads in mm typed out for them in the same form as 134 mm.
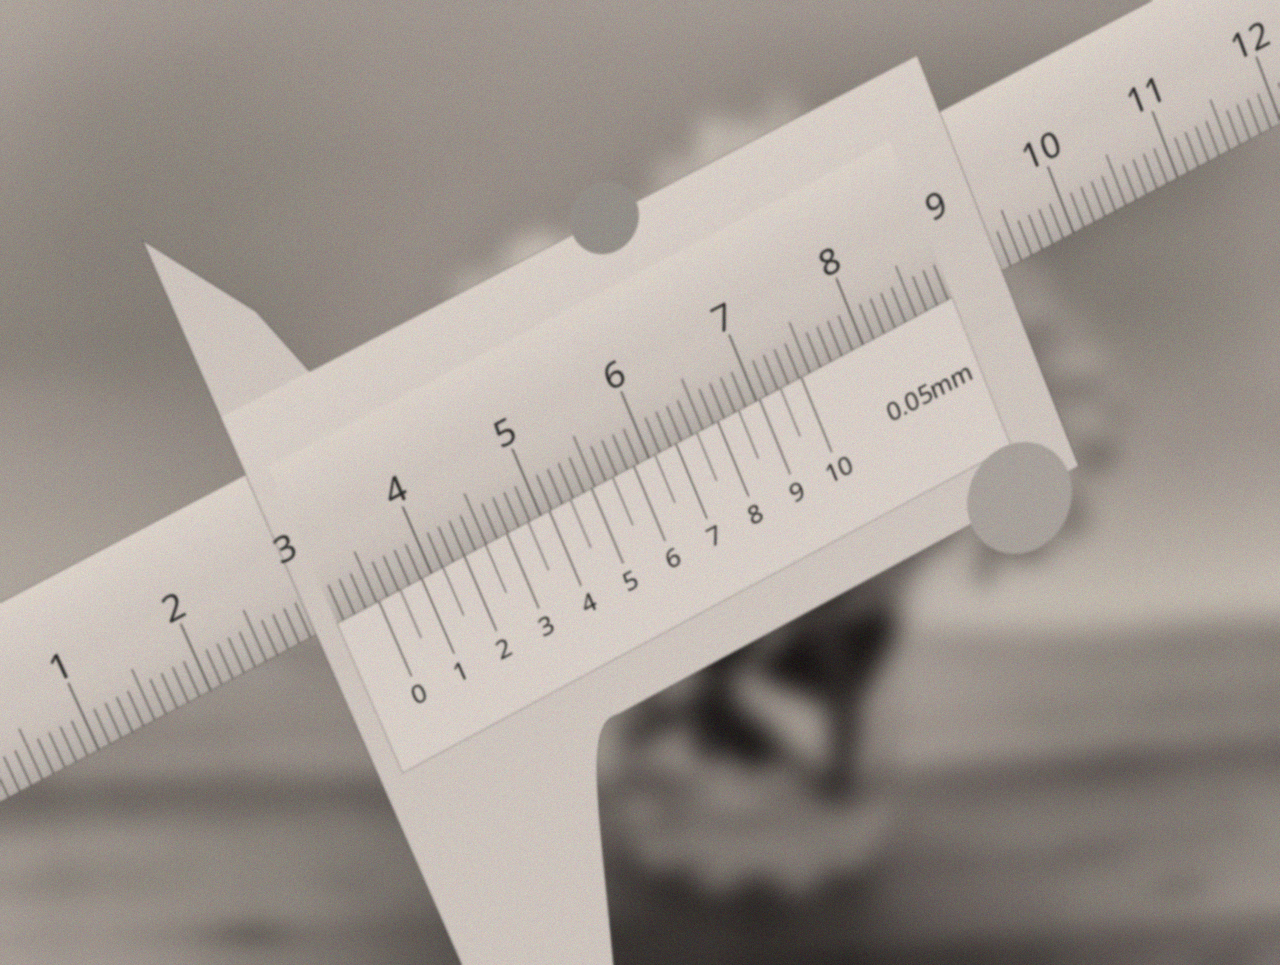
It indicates 35.2 mm
